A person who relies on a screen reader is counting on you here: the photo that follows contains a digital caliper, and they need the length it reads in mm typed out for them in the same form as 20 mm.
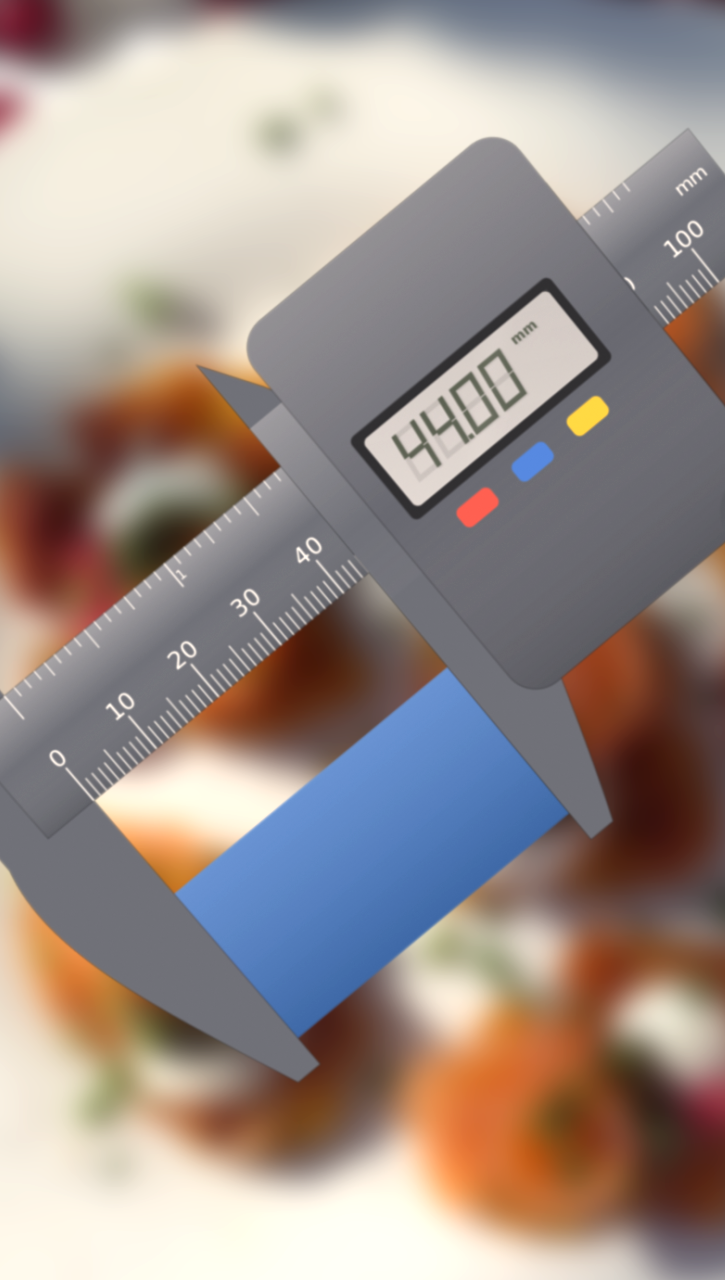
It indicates 44.00 mm
